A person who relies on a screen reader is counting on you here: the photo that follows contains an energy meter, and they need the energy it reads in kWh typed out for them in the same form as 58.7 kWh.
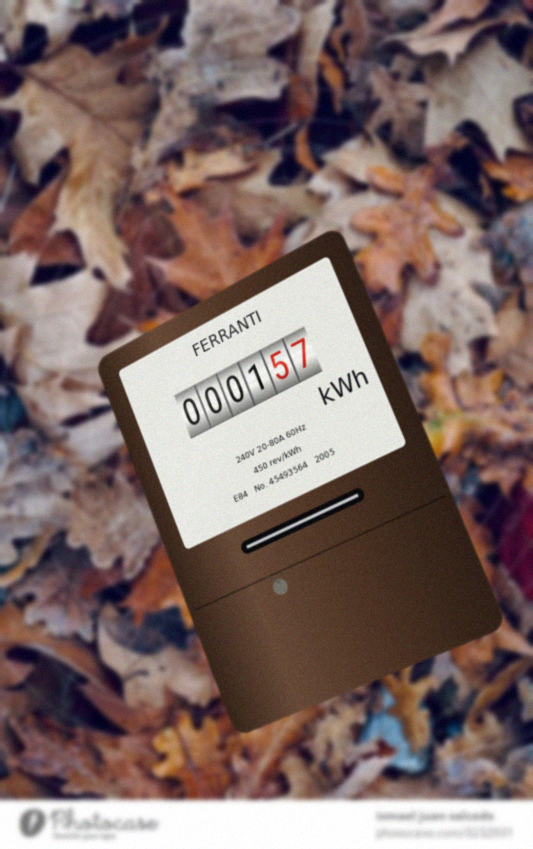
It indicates 1.57 kWh
